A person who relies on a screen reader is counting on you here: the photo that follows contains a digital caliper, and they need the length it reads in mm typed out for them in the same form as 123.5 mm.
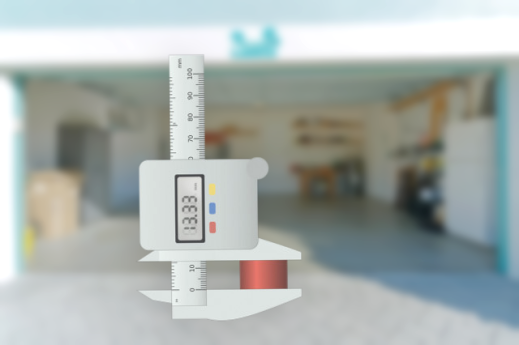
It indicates 13.33 mm
